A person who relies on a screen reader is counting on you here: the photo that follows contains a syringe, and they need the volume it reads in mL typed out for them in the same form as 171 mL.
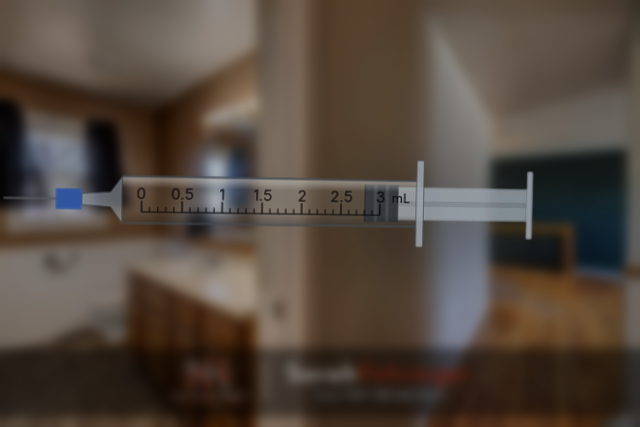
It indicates 2.8 mL
